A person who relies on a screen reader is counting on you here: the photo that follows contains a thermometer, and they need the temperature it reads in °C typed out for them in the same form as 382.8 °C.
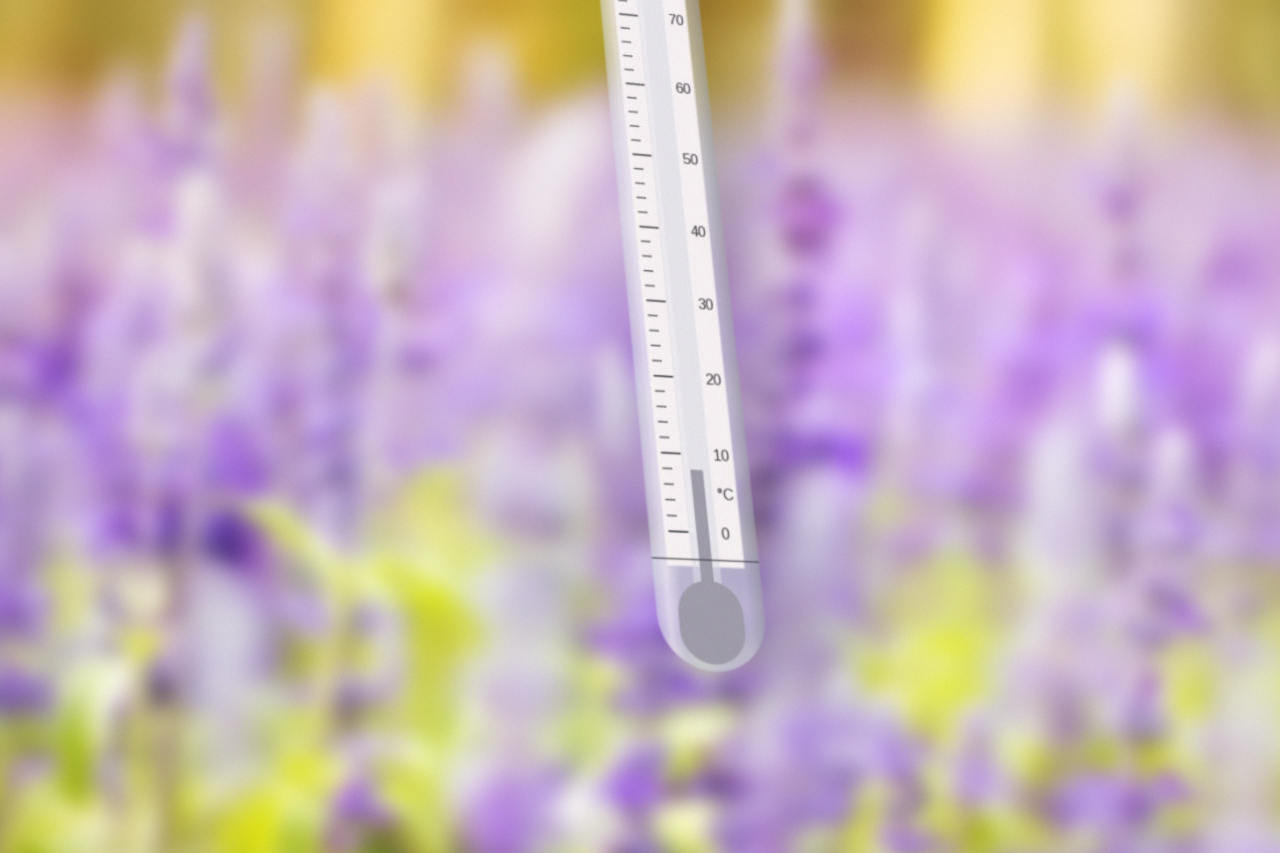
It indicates 8 °C
